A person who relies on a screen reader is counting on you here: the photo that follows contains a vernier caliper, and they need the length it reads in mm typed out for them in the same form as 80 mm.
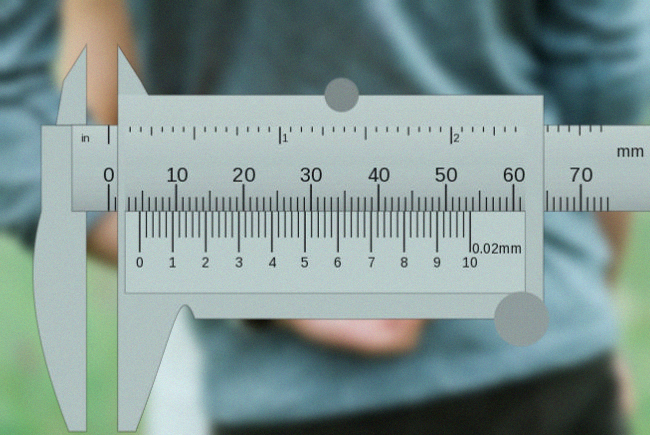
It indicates 4.6 mm
